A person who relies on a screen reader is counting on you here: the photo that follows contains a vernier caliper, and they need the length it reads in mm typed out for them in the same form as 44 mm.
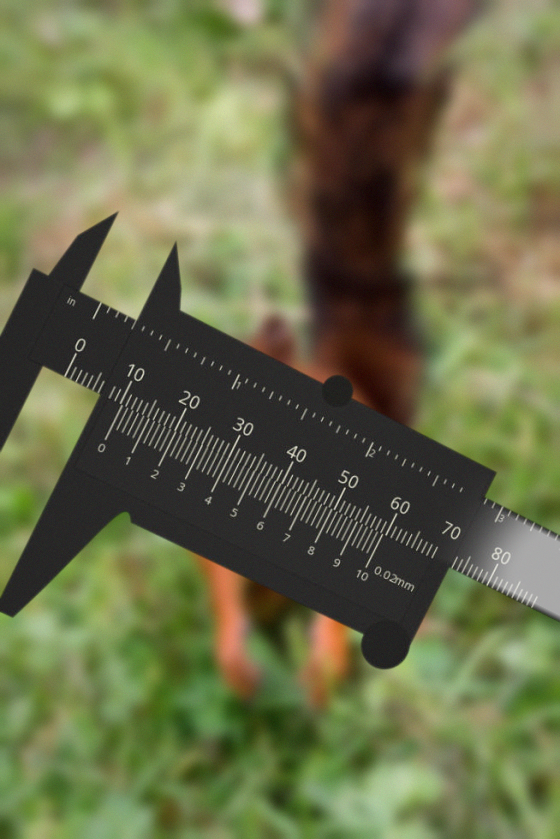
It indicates 10.4 mm
